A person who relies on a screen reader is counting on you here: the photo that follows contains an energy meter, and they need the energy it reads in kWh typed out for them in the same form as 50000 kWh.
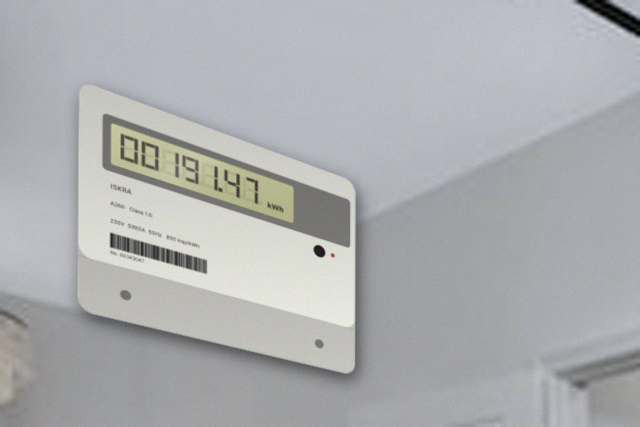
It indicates 191.47 kWh
